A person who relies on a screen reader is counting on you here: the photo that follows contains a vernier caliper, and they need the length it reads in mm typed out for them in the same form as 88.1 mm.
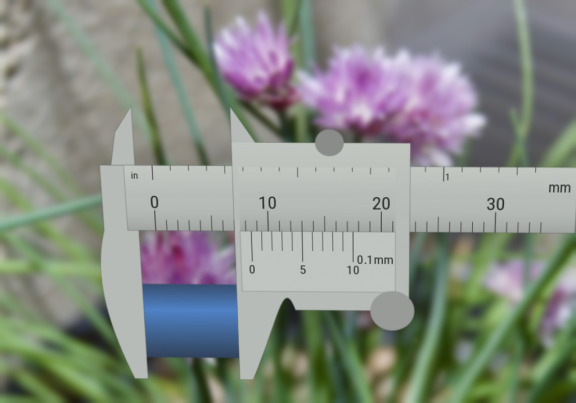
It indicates 8.5 mm
